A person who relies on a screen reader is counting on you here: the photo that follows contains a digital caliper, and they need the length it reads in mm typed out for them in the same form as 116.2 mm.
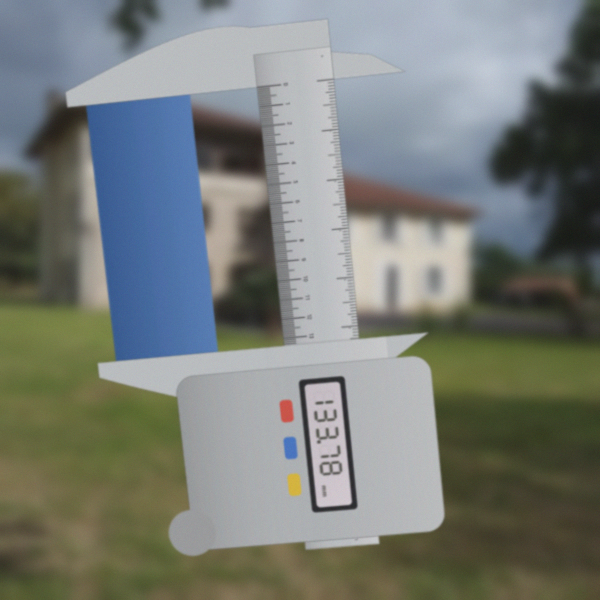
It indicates 133.78 mm
